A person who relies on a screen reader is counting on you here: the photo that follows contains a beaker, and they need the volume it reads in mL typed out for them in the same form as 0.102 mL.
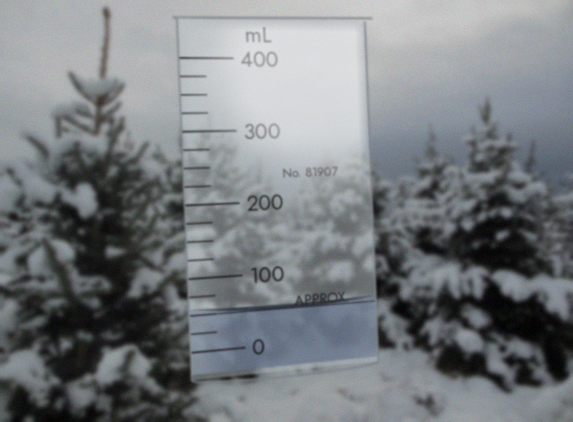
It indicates 50 mL
